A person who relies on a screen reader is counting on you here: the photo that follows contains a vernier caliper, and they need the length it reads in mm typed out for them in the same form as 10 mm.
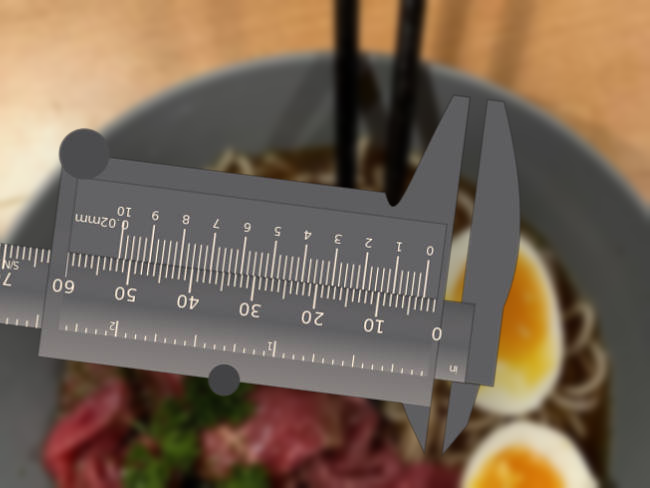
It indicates 2.8 mm
